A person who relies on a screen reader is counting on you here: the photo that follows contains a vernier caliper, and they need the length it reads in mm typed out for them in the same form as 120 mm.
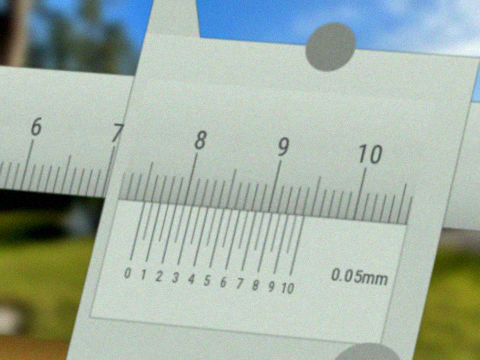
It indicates 75.2 mm
